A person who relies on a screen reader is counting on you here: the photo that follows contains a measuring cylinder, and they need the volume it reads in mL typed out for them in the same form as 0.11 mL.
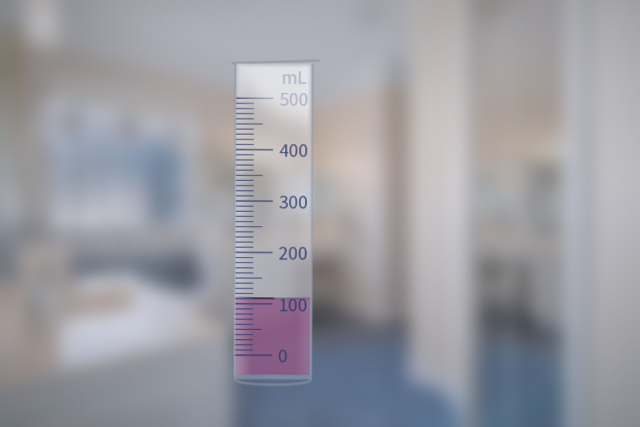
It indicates 110 mL
